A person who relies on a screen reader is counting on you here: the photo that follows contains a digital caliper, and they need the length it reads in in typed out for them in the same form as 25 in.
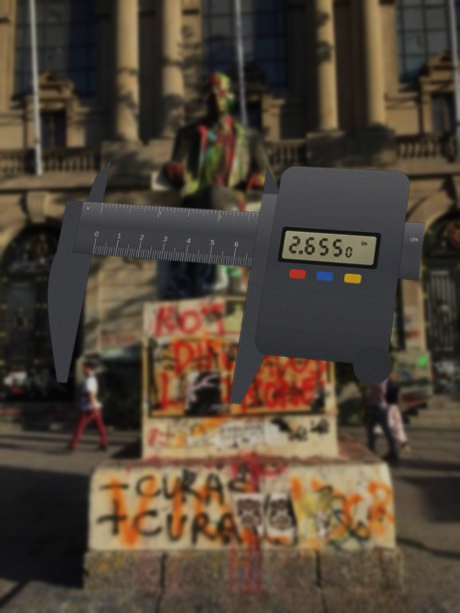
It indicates 2.6550 in
